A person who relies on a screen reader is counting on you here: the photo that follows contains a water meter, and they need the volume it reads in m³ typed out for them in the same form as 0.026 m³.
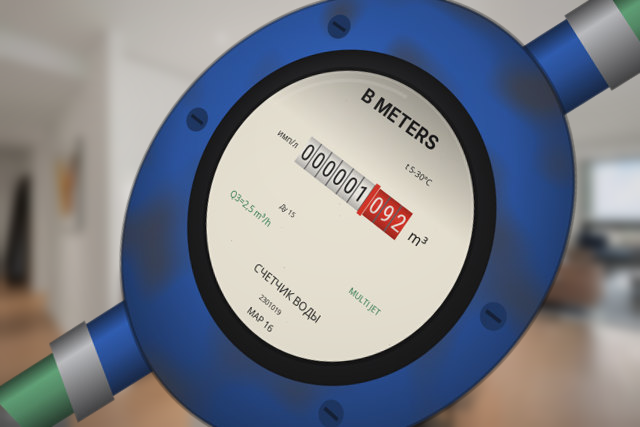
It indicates 1.092 m³
